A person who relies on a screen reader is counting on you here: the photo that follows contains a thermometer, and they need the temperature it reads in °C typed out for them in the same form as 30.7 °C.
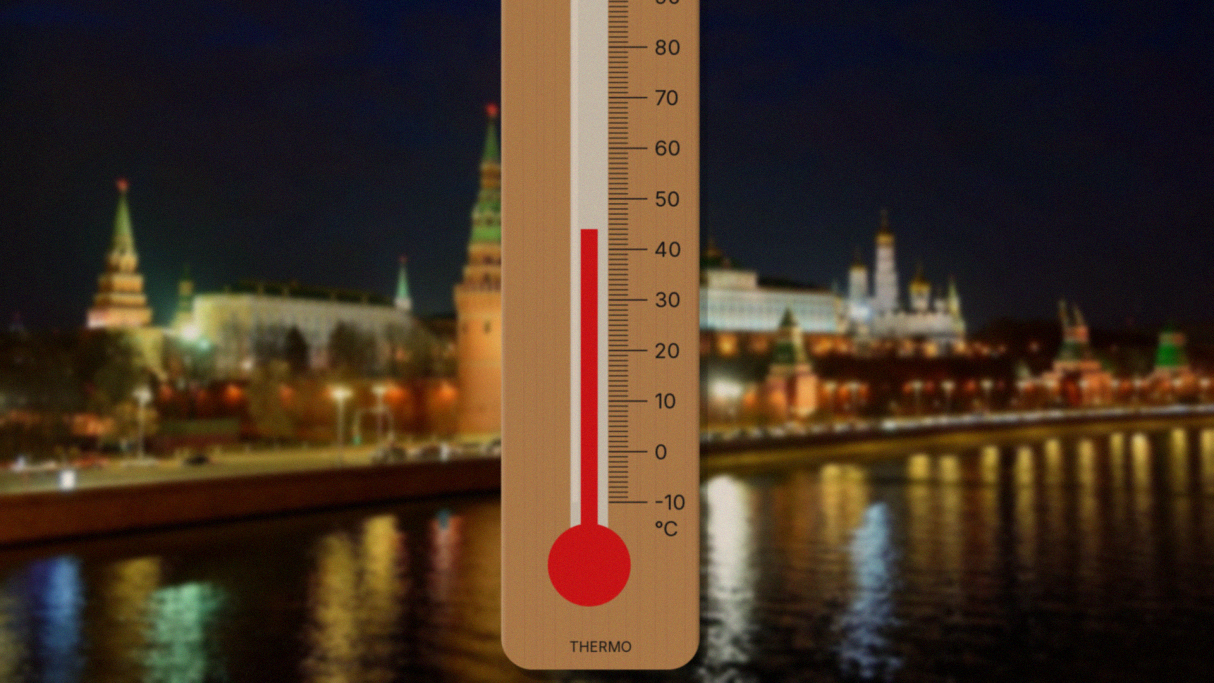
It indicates 44 °C
